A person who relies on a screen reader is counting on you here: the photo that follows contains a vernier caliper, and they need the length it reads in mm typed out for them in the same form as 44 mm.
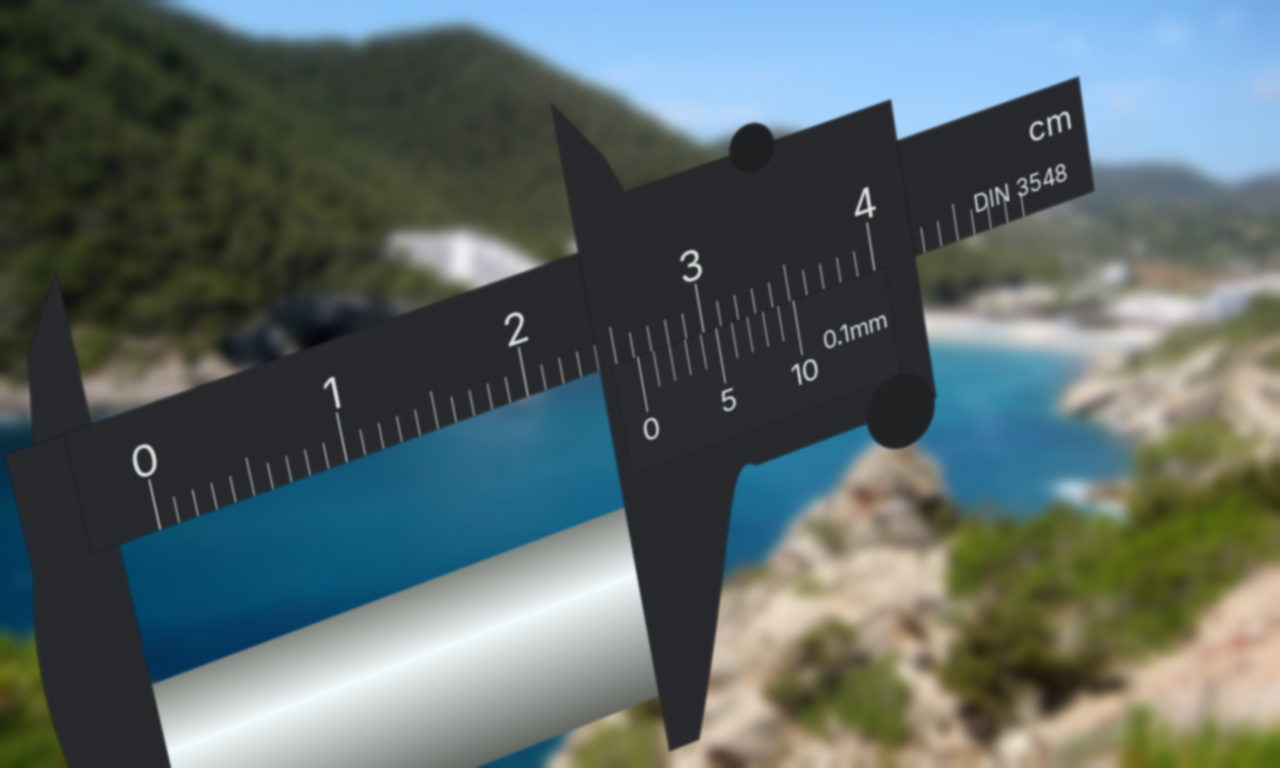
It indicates 26.2 mm
